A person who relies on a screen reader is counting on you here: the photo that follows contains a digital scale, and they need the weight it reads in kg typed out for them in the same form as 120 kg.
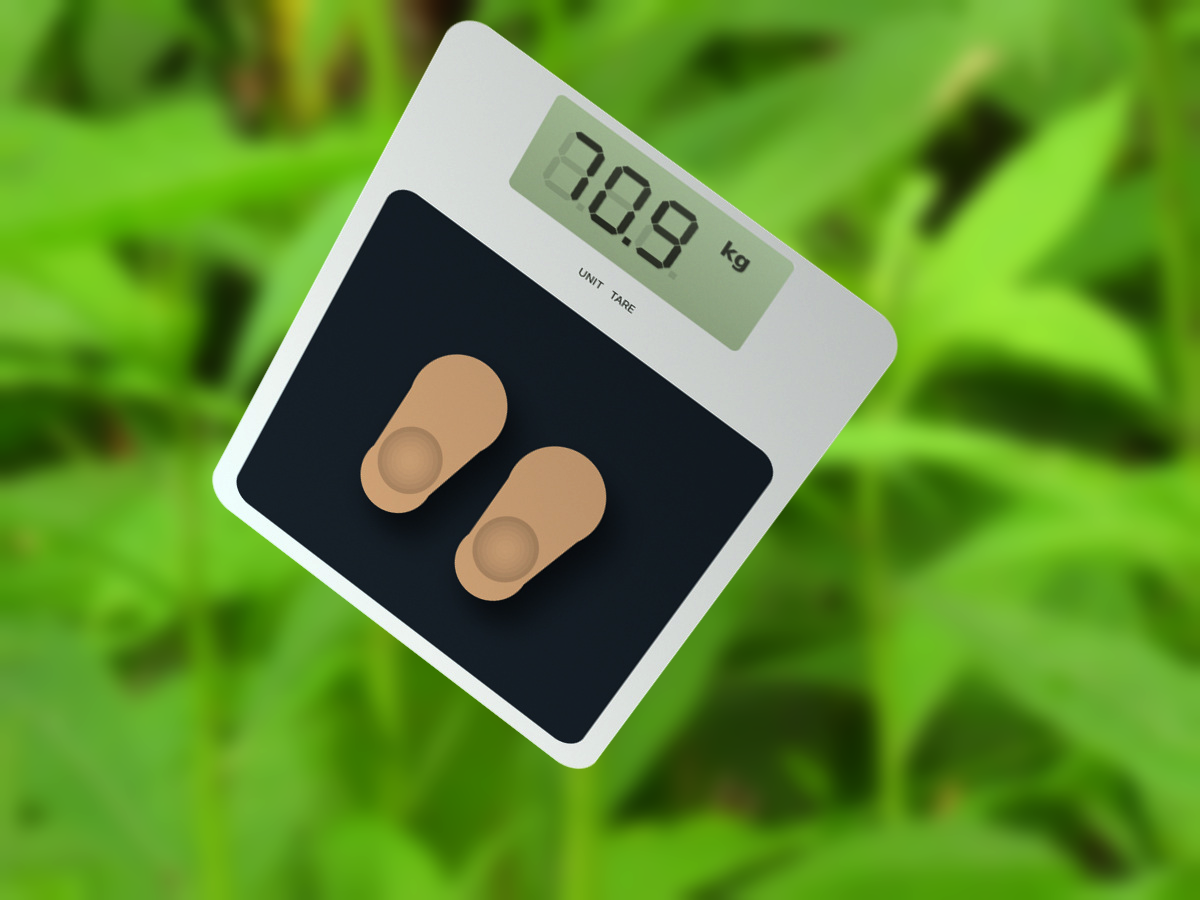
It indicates 70.9 kg
